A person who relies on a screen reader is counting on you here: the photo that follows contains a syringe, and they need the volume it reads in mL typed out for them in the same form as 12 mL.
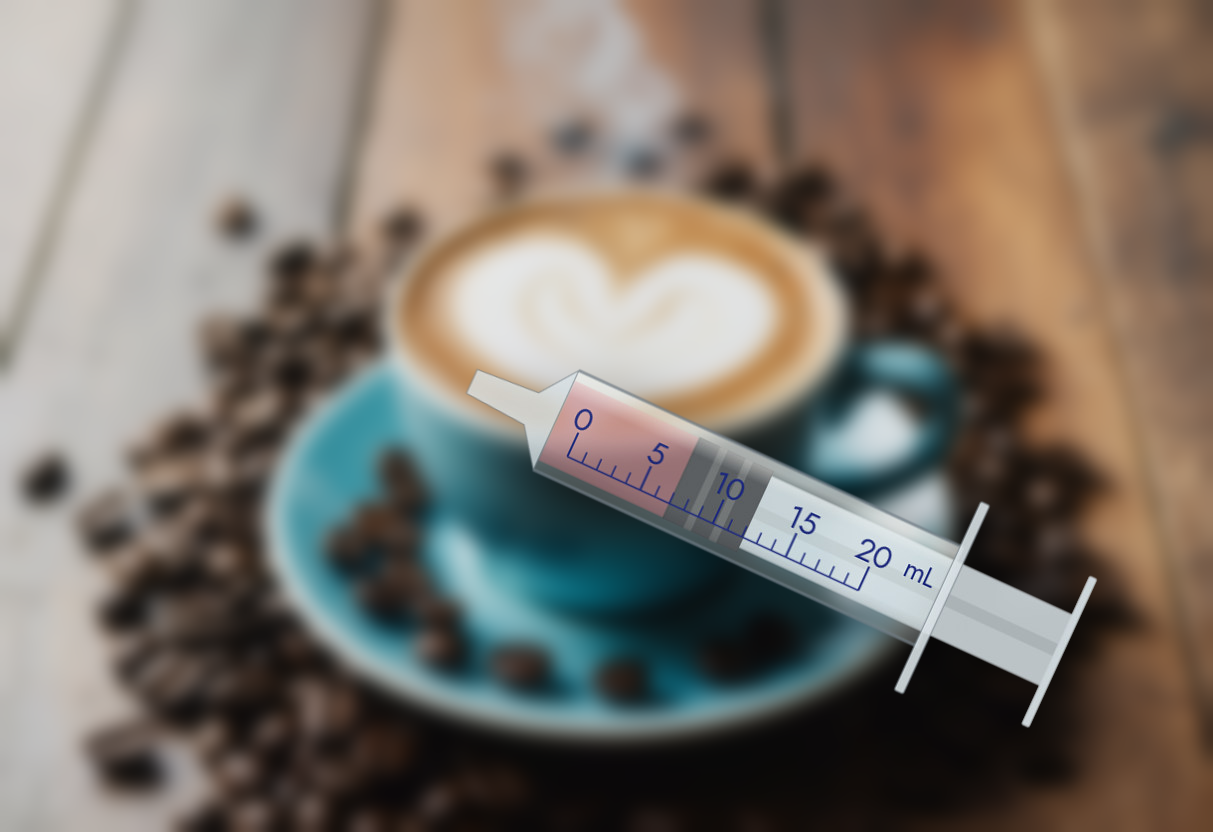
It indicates 7 mL
